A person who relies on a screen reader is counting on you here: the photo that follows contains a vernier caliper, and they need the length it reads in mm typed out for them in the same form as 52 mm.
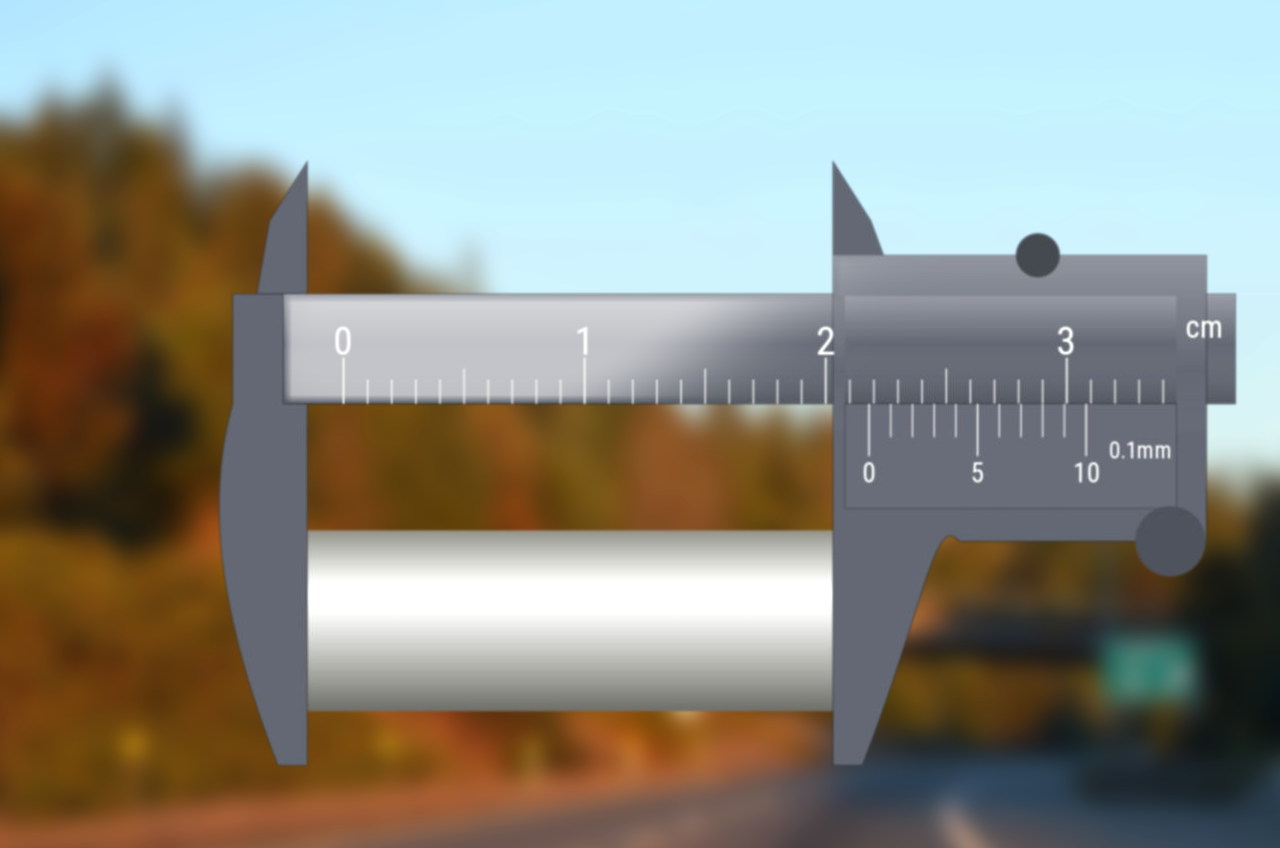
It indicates 21.8 mm
